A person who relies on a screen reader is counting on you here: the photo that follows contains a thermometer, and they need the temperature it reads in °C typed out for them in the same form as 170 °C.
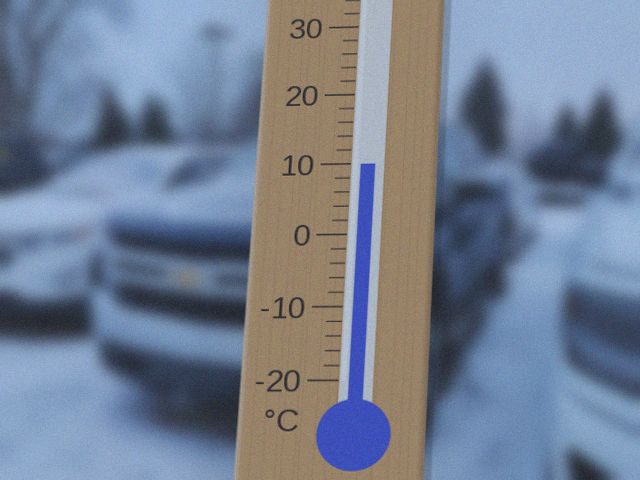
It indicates 10 °C
